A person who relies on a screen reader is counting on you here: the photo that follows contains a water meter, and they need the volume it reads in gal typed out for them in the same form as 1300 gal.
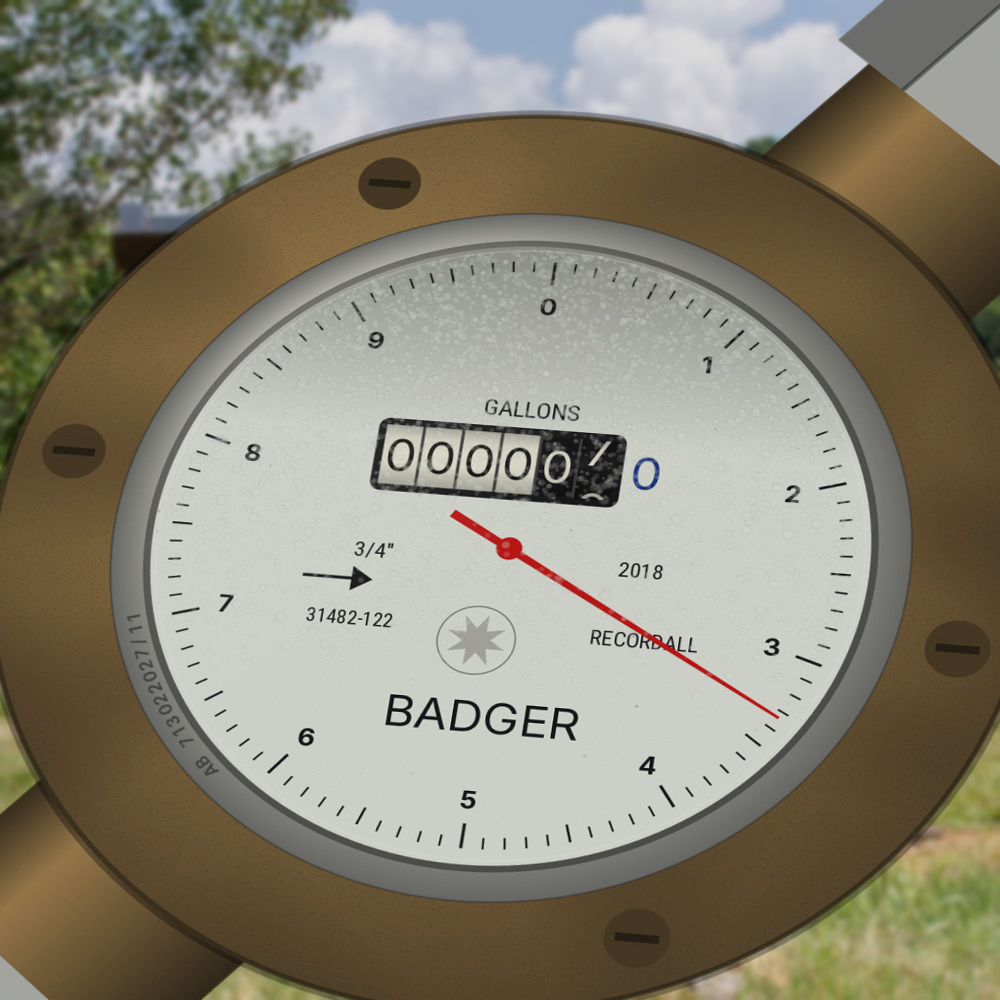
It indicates 73.3 gal
